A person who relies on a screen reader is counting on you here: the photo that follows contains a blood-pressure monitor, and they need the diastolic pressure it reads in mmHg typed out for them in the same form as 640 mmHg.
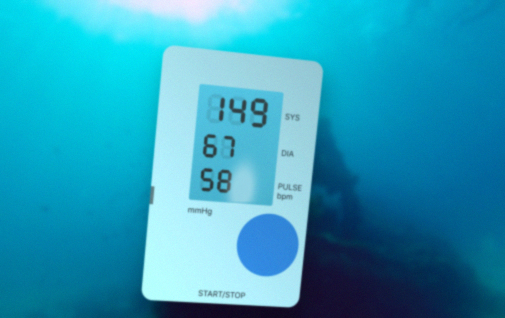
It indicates 67 mmHg
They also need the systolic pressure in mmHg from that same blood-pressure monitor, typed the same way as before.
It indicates 149 mmHg
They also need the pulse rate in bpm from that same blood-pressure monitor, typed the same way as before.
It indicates 58 bpm
